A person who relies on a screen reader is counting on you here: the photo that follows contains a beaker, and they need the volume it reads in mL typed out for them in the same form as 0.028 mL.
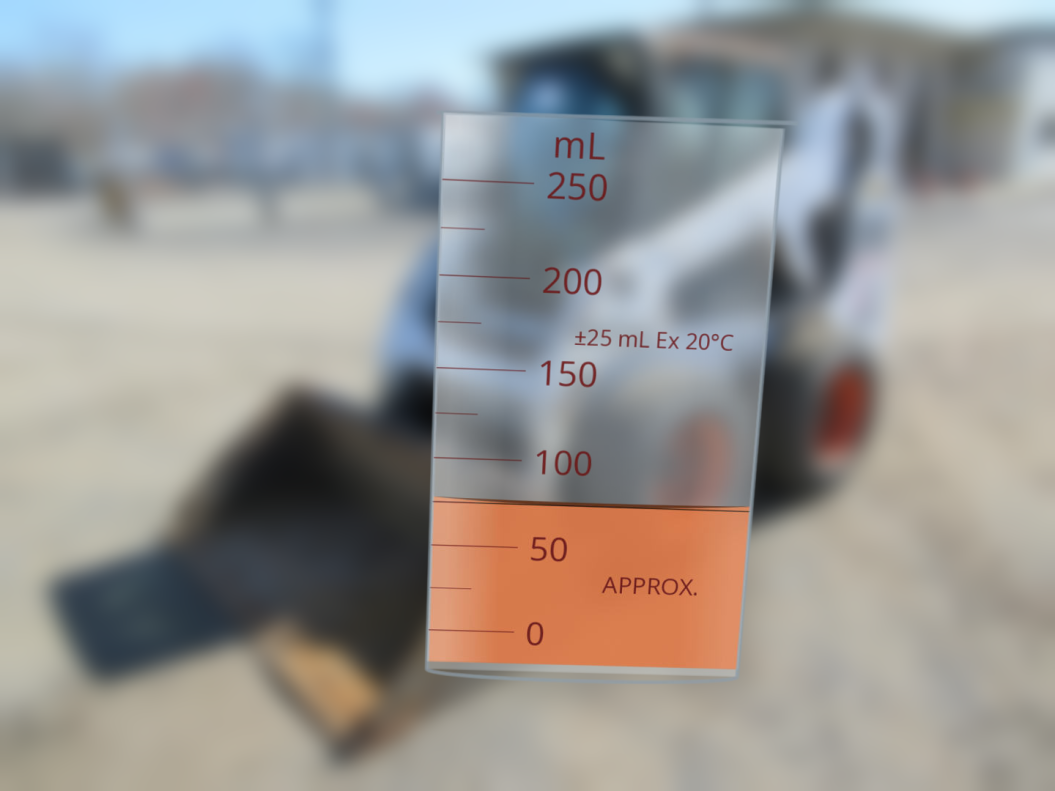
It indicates 75 mL
